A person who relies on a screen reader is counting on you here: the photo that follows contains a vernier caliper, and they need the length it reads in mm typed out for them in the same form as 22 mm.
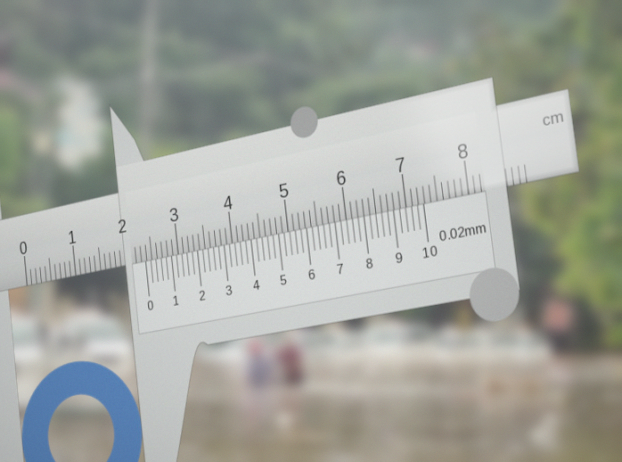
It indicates 23.8 mm
